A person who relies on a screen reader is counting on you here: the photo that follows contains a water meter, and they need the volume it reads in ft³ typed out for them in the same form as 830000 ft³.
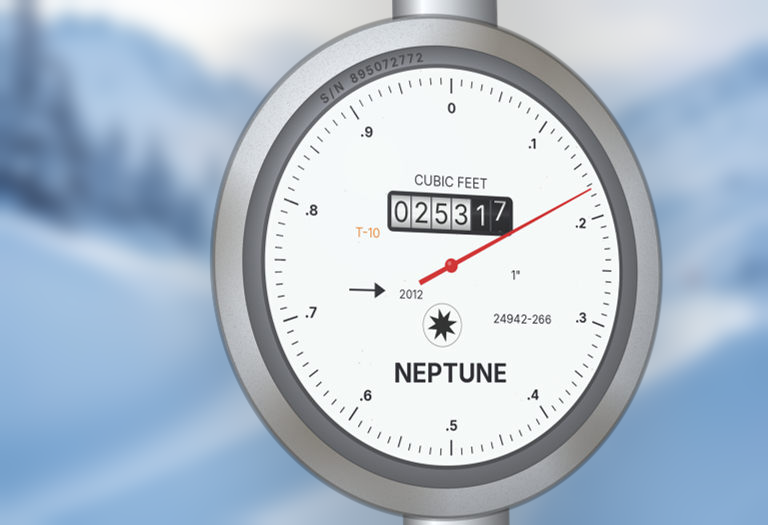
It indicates 25317.17 ft³
